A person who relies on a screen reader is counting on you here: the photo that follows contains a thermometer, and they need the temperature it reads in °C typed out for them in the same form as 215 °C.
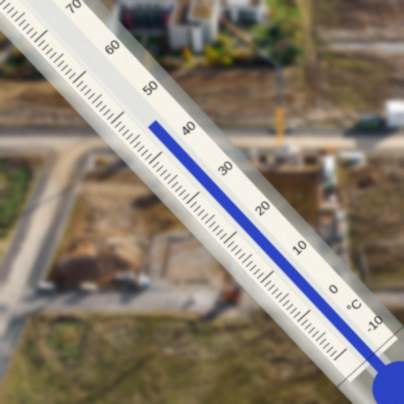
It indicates 45 °C
